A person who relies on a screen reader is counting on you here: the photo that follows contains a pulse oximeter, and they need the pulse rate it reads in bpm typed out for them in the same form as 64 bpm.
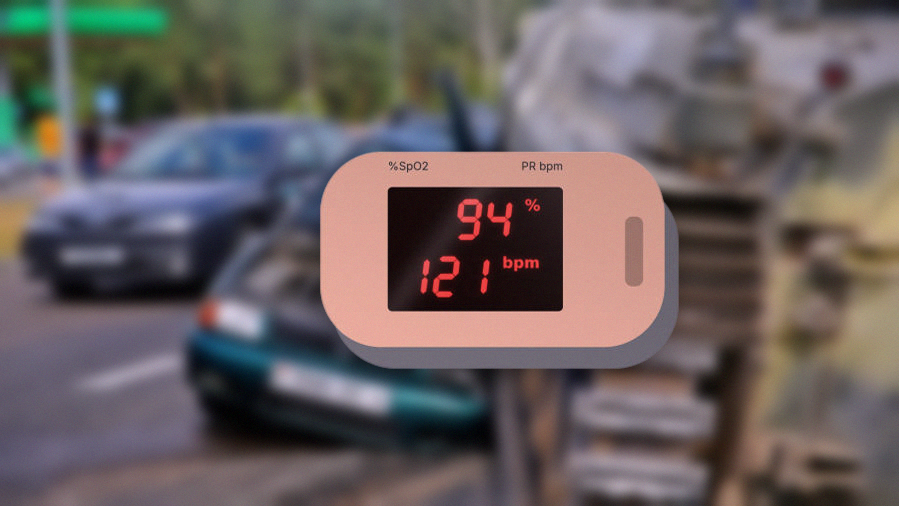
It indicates 121 bpm
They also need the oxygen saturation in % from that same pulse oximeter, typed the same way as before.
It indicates 94 %
